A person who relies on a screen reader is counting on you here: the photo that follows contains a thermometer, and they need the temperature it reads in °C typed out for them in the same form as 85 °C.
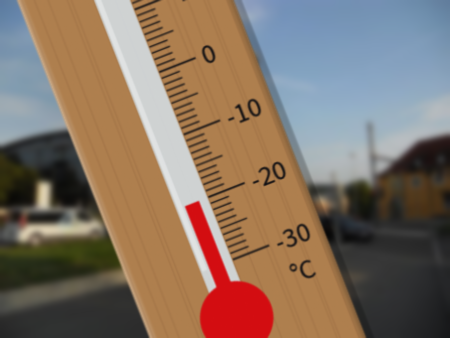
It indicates -20 °C
